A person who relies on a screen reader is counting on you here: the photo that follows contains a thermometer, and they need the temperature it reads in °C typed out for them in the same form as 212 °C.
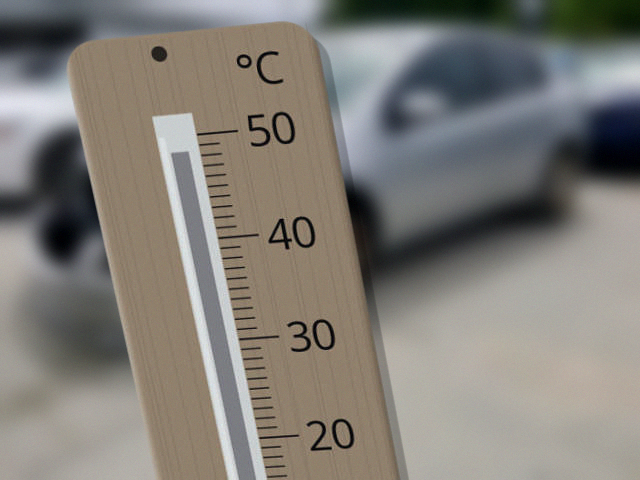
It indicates 48.5 °C
